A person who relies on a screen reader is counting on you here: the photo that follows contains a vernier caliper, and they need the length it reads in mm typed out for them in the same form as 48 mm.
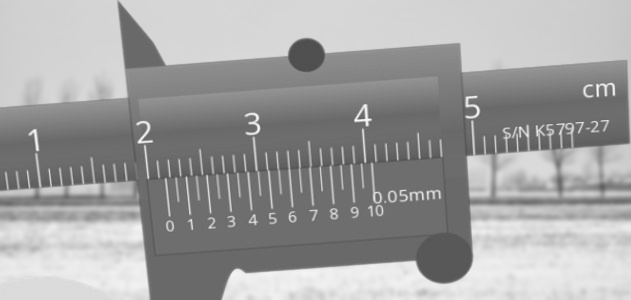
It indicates 21.6 mm
